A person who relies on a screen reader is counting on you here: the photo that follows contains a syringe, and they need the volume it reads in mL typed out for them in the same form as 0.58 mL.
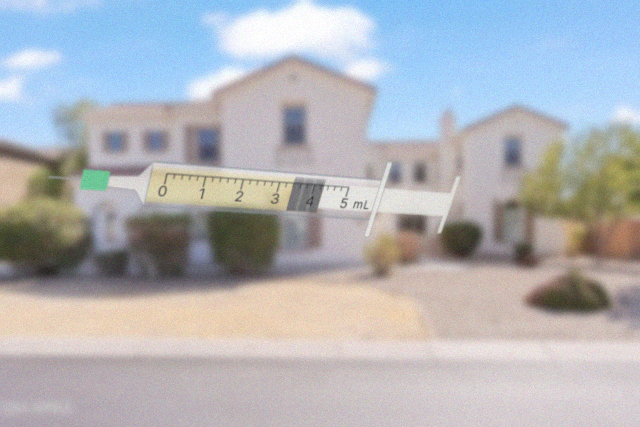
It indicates 3.4 mL
